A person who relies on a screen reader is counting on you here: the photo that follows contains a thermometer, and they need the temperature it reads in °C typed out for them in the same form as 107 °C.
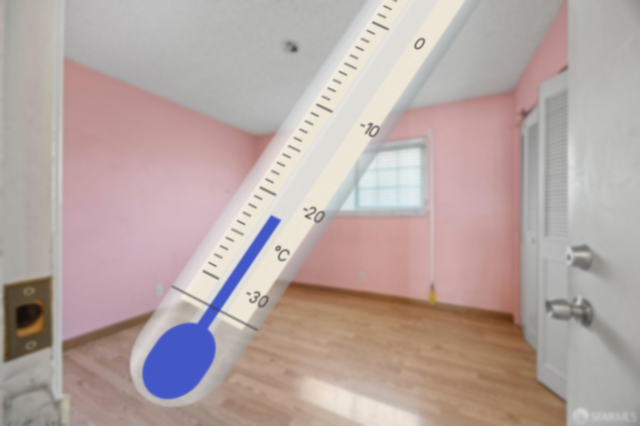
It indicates -22 °C
